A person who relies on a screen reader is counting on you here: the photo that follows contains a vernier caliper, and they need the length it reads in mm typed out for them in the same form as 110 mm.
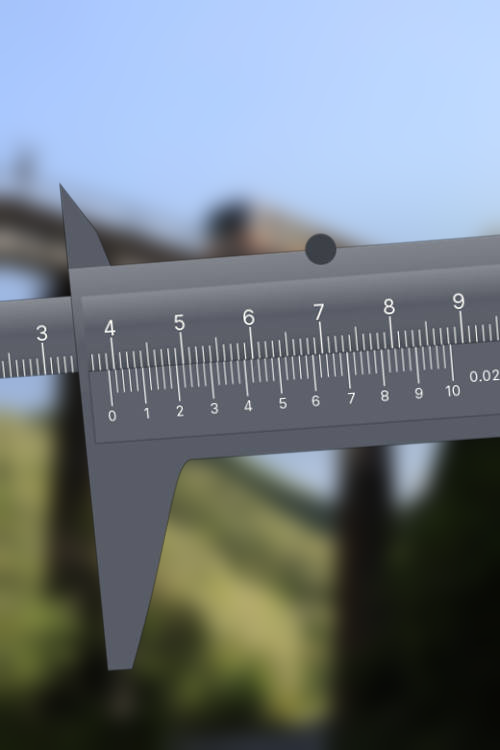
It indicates 39.2 mm
